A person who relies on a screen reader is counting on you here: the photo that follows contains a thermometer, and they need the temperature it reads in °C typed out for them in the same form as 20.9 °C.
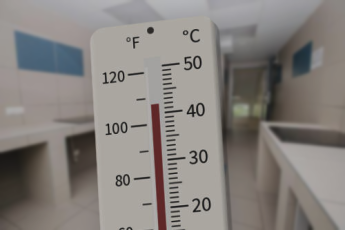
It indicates 42 °C
